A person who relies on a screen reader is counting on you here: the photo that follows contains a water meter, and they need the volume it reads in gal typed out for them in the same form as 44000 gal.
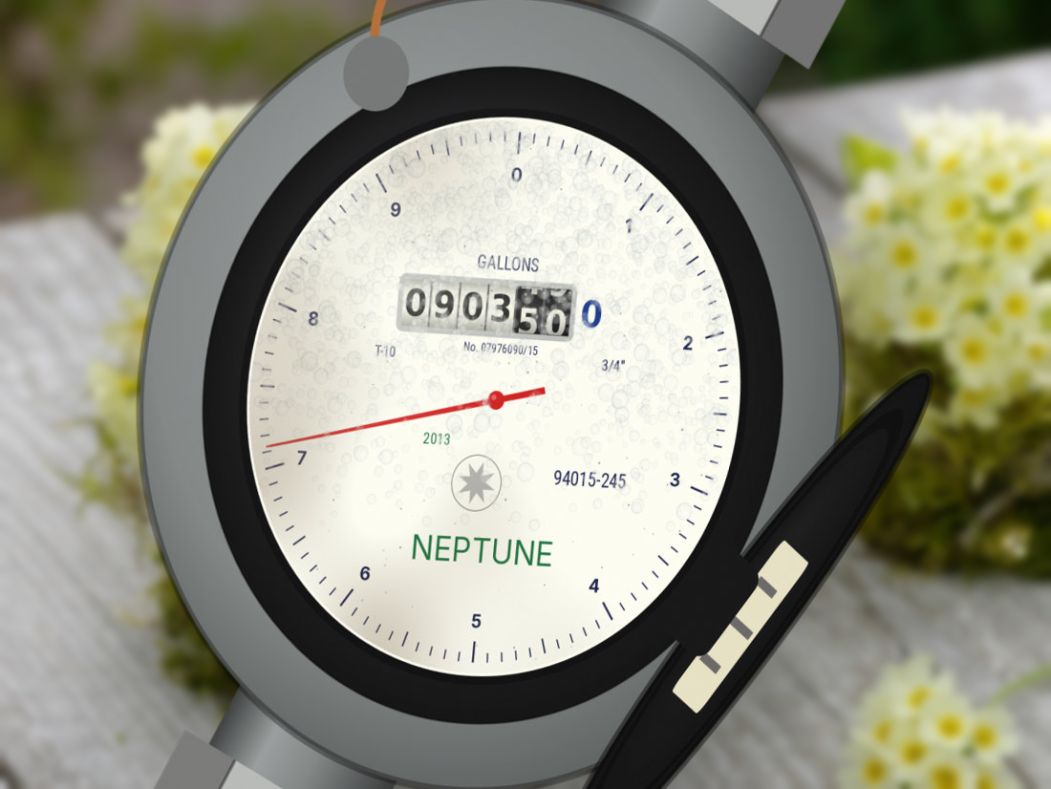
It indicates 903497.1 gal
